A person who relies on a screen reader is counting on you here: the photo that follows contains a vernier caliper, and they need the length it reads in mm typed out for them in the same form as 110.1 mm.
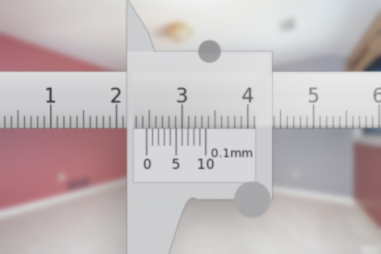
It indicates 24.6 mm
